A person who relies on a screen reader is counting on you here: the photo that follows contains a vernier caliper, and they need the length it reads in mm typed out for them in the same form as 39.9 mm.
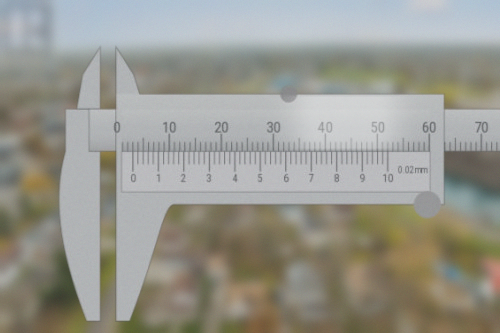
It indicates 3.0 mm
